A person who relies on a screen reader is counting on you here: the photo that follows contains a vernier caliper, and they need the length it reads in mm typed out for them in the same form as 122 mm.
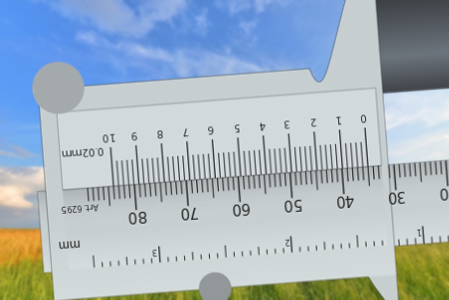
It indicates 35.0 mm
